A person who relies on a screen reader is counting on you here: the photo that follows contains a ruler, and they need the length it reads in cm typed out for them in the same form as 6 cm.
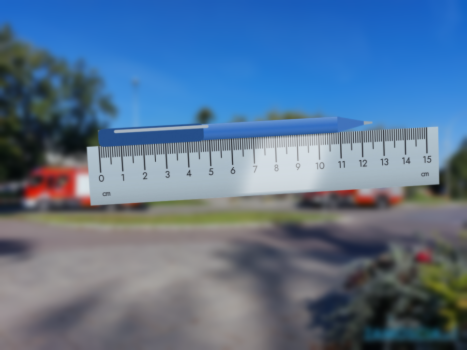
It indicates 12.5 cm
